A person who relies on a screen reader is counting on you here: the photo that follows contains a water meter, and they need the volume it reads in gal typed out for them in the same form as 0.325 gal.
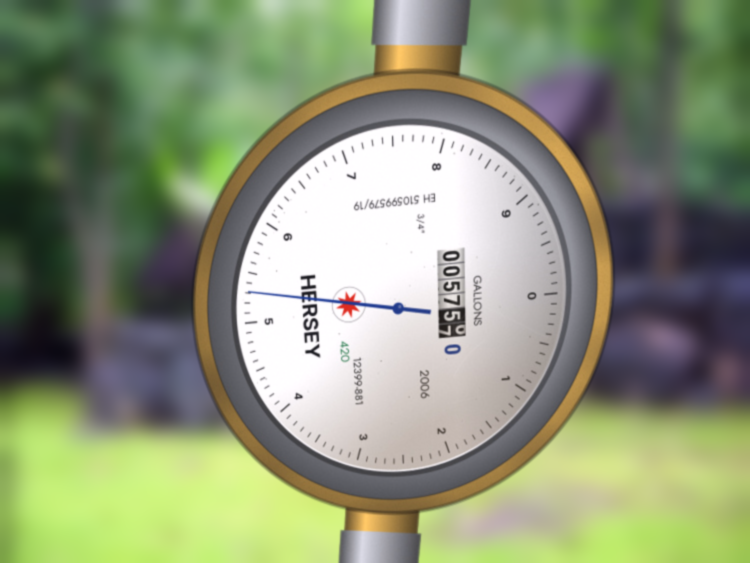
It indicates 57565.3 gal
